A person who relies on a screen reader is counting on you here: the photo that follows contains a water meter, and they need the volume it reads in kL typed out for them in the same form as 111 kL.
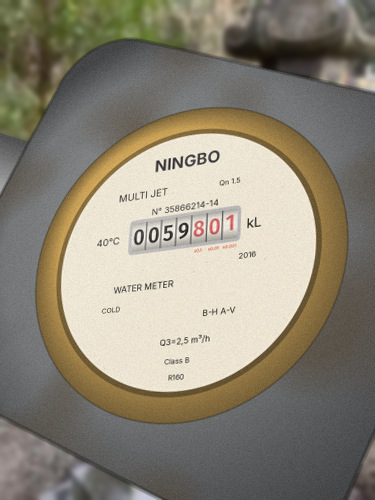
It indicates 59.801 kL
